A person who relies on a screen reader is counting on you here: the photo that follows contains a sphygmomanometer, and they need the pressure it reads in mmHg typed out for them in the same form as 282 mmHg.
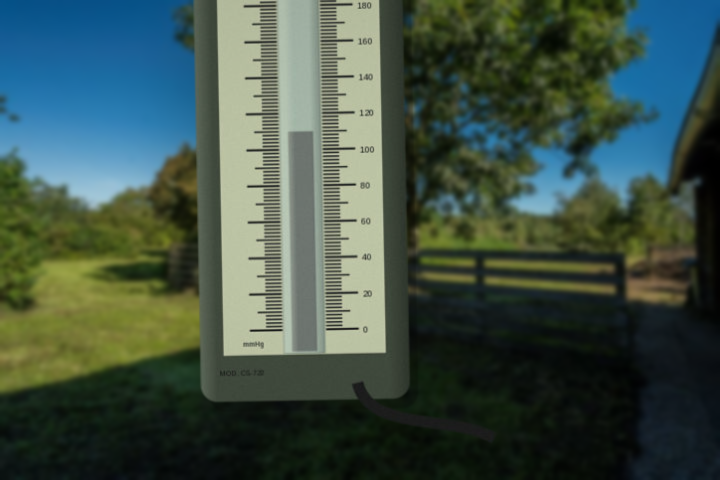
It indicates 110 mmHg
